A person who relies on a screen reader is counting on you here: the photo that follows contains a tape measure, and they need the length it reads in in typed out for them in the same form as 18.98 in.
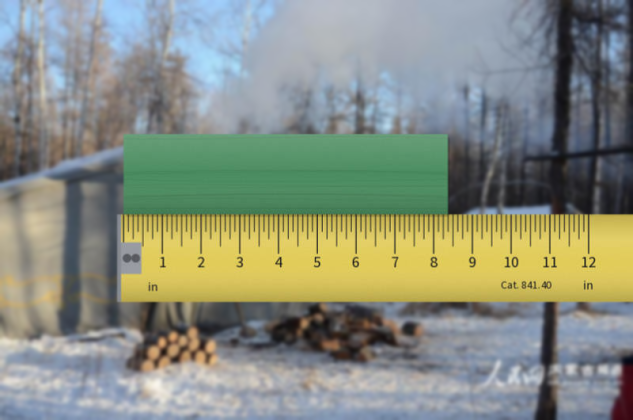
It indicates 8.375 in
